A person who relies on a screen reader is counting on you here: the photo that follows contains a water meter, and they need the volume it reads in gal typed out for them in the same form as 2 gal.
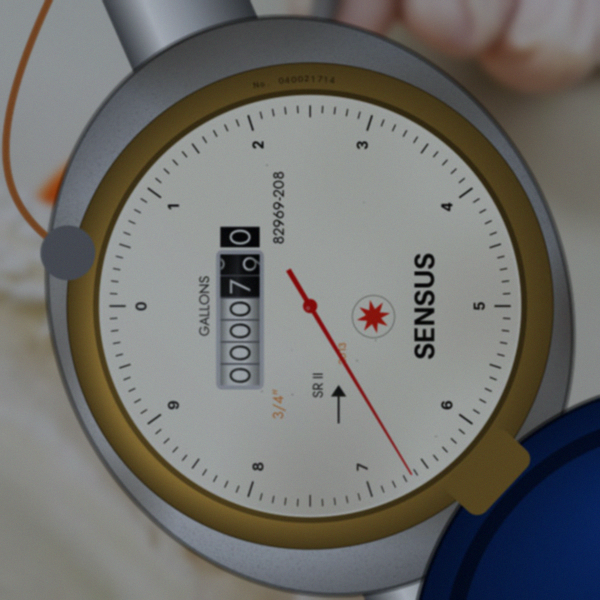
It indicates 786.6 gal
